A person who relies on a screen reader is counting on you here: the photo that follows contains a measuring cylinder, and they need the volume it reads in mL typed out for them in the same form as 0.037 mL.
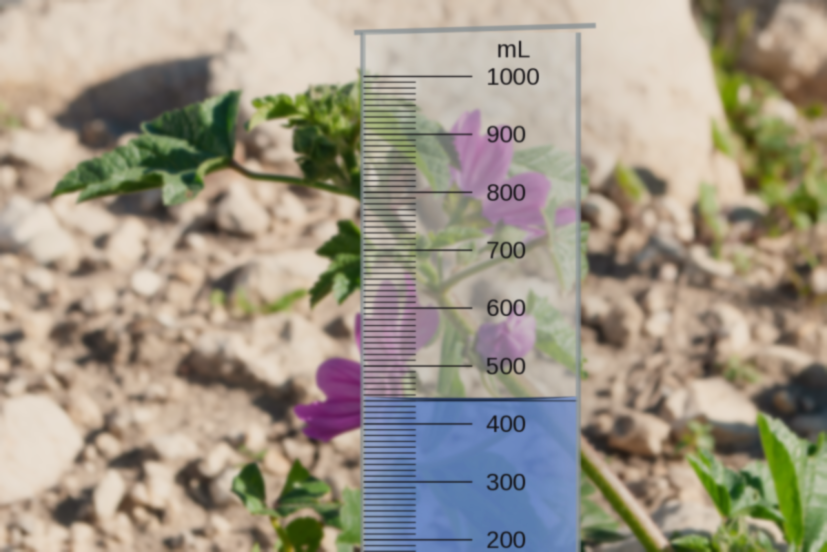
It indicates 440 mL
